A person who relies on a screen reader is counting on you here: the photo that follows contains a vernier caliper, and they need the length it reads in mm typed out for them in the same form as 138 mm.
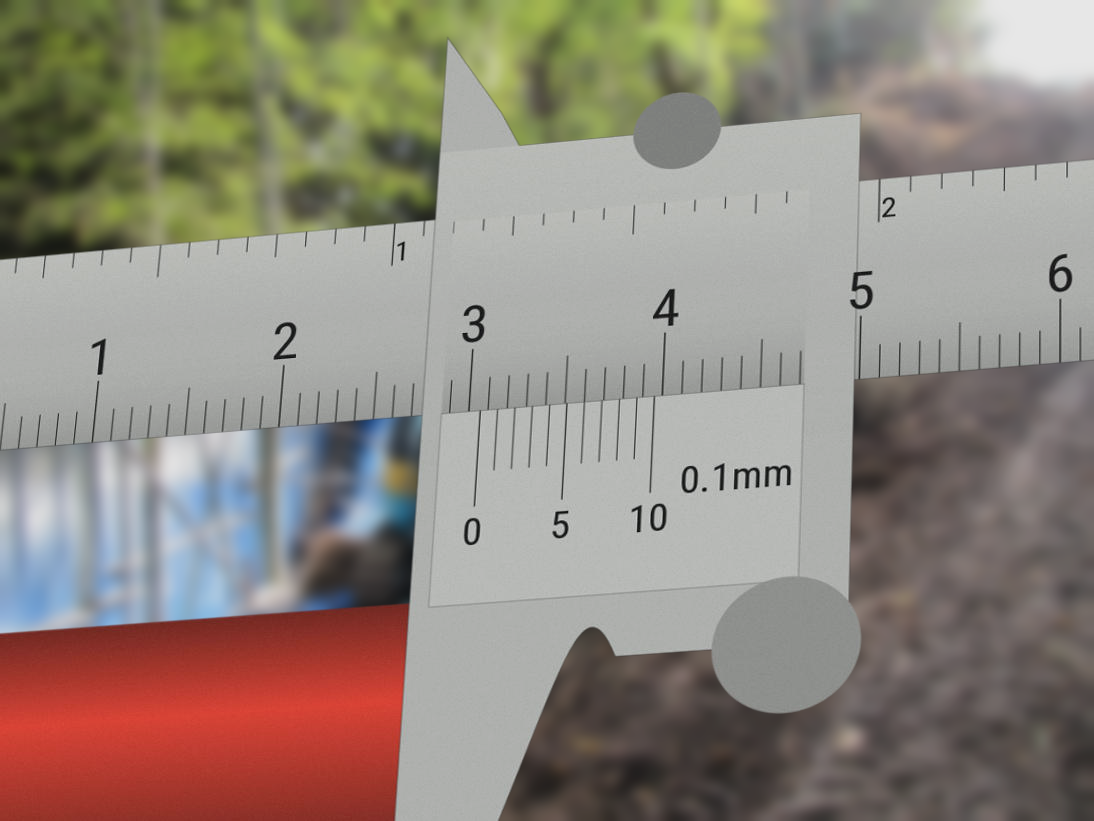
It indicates 30.6 mm
